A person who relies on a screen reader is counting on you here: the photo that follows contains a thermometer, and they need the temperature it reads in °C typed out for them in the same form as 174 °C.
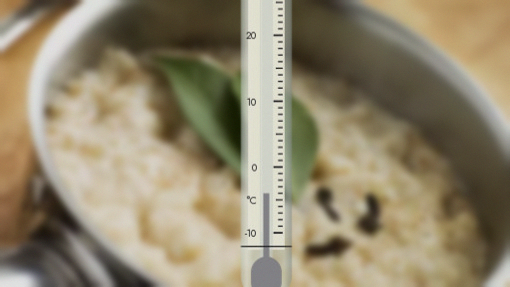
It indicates -4 °C
